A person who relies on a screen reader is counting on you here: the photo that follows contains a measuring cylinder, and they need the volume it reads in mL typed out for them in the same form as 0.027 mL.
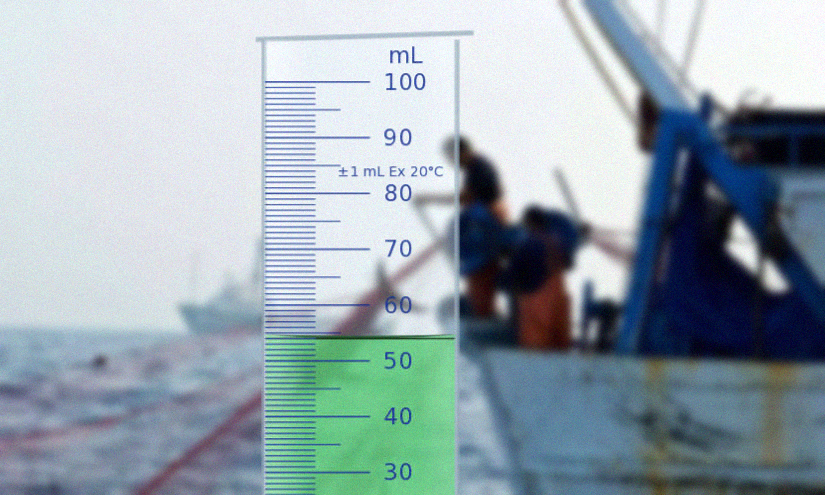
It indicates 54 mL
